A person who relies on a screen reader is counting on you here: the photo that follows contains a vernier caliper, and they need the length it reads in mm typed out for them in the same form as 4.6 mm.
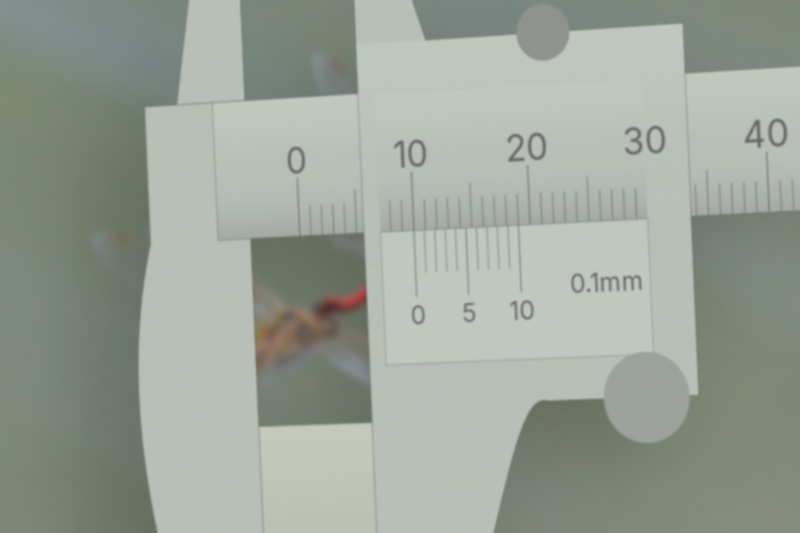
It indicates 10.0 mm
